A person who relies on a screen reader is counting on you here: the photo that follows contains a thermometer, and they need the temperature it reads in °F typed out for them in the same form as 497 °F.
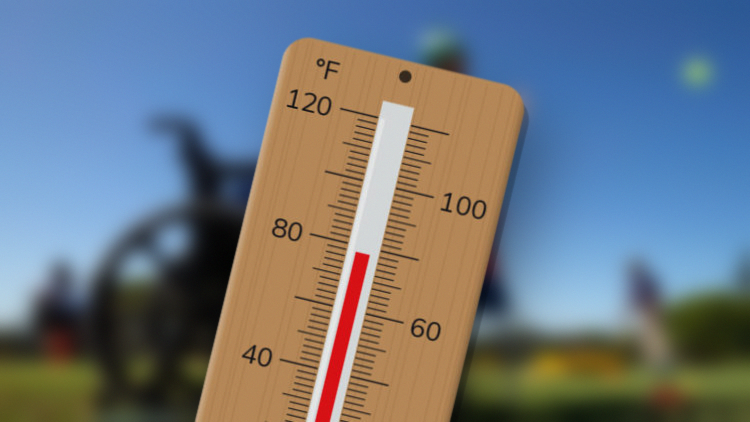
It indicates 78 °F
